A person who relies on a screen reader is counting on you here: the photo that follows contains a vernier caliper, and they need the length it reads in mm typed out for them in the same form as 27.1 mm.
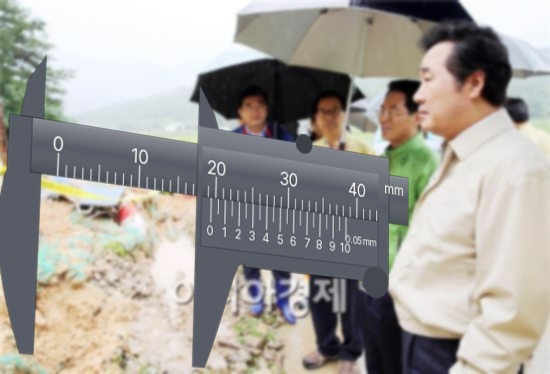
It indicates 19.4 mm
